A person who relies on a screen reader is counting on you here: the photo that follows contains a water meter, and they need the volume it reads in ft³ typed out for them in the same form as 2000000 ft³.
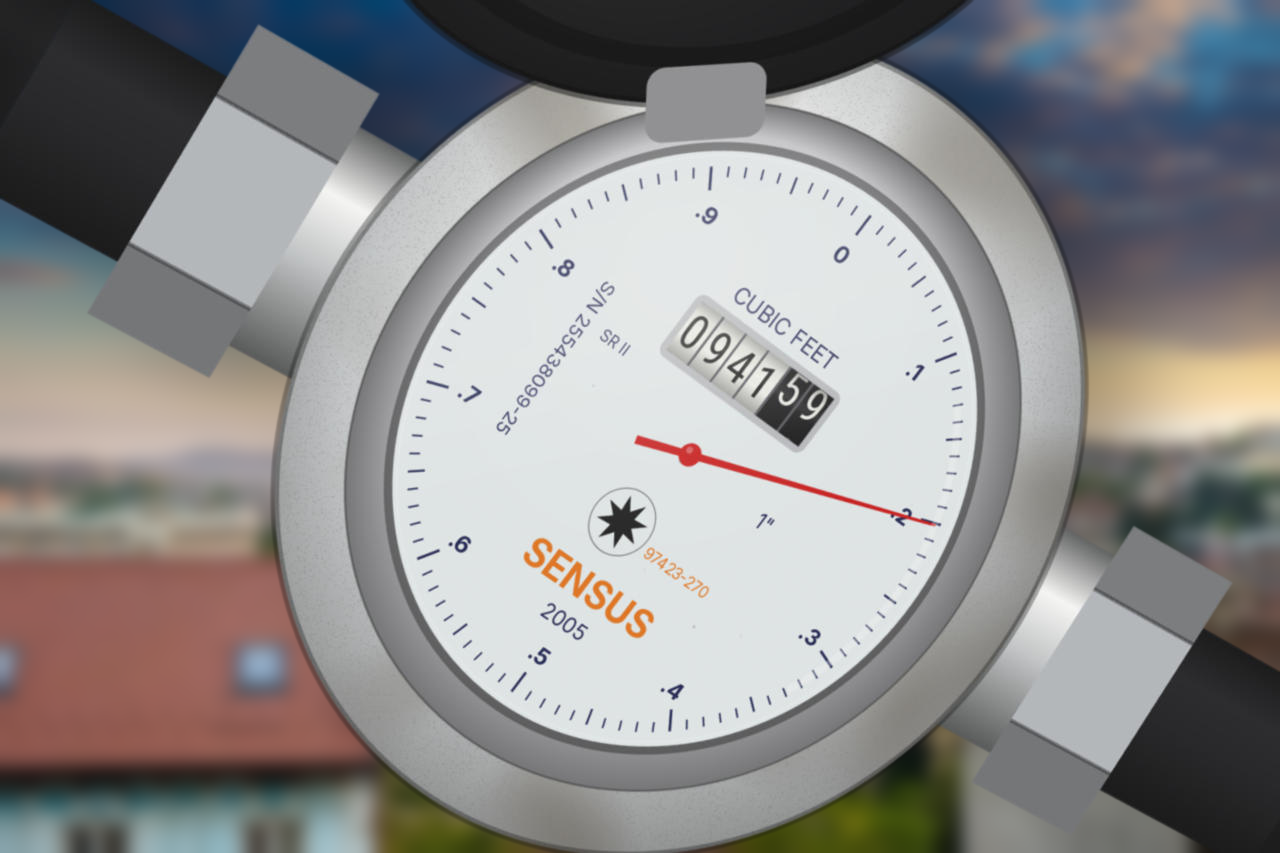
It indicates 94159.20 ft³
